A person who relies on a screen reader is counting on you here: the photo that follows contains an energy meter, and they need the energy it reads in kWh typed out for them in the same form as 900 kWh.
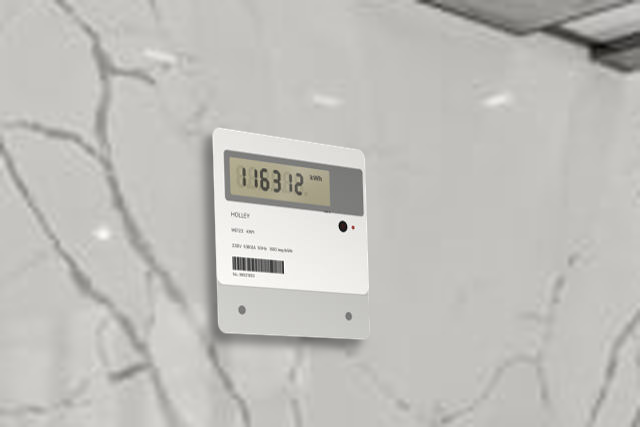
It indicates 116312 kWh
